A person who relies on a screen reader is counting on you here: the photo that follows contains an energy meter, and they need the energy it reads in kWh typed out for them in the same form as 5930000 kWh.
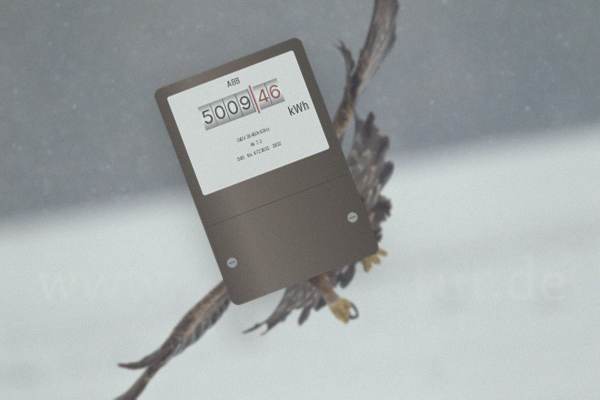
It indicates 5009.46 kWh
